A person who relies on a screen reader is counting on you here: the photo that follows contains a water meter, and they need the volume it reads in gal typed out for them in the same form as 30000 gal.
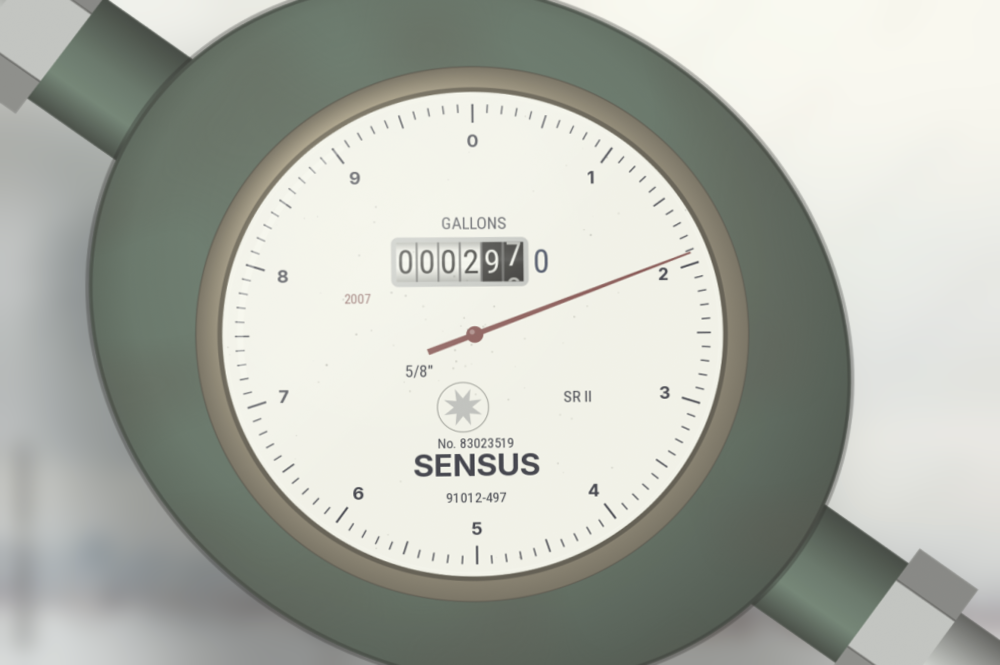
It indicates 2971.9 gal
